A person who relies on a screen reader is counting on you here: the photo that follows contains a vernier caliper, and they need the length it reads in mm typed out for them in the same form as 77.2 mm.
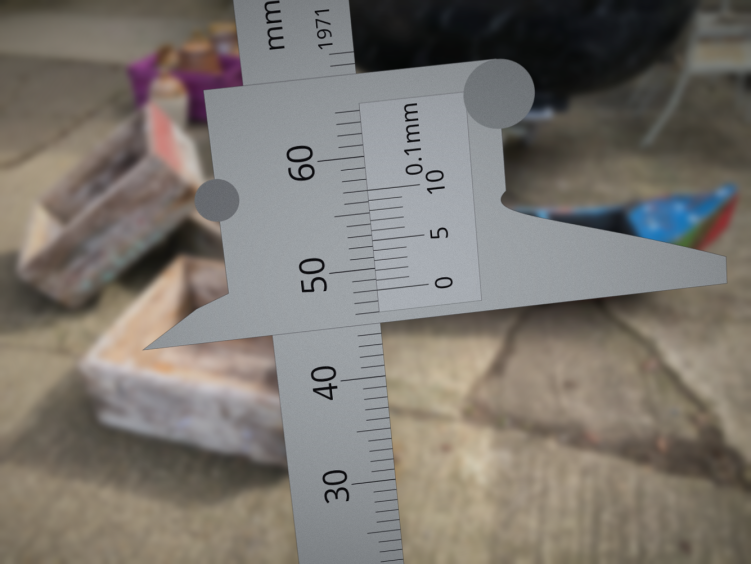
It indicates 48.0 mm
